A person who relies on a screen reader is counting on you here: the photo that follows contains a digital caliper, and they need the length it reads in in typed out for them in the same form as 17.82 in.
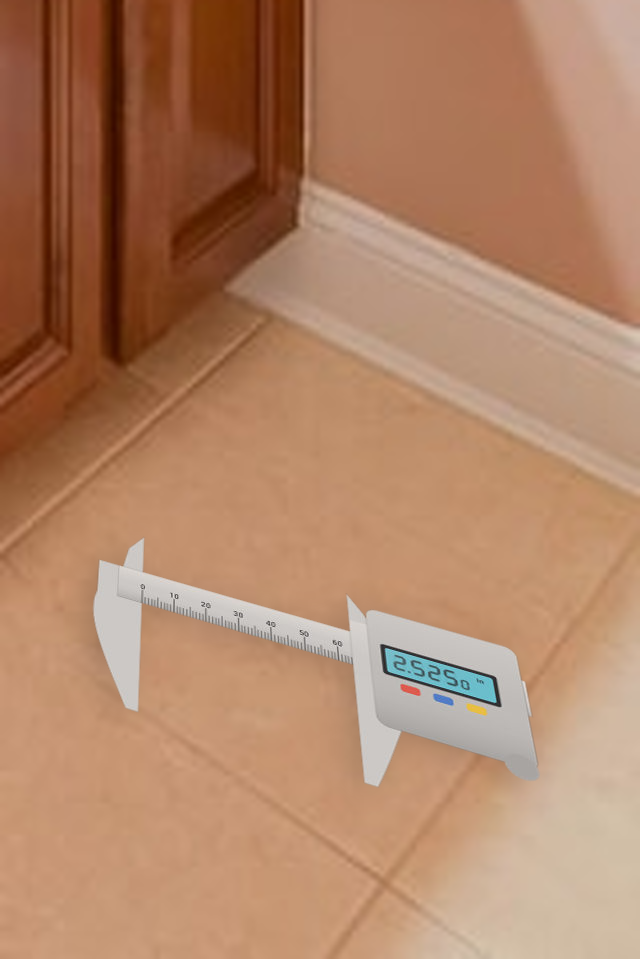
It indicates 2.5250 in
